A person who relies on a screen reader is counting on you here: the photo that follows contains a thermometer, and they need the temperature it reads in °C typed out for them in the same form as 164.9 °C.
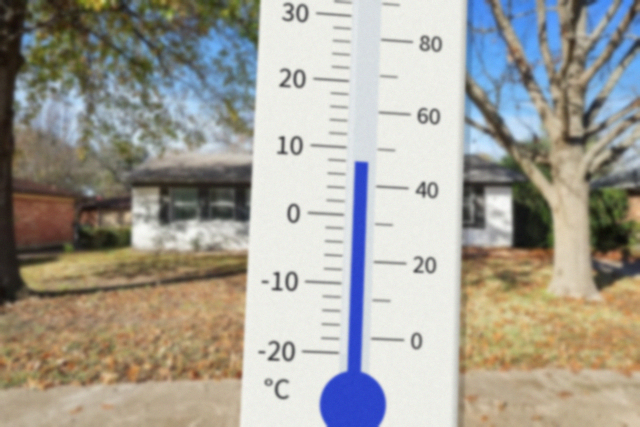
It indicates 8 °C
